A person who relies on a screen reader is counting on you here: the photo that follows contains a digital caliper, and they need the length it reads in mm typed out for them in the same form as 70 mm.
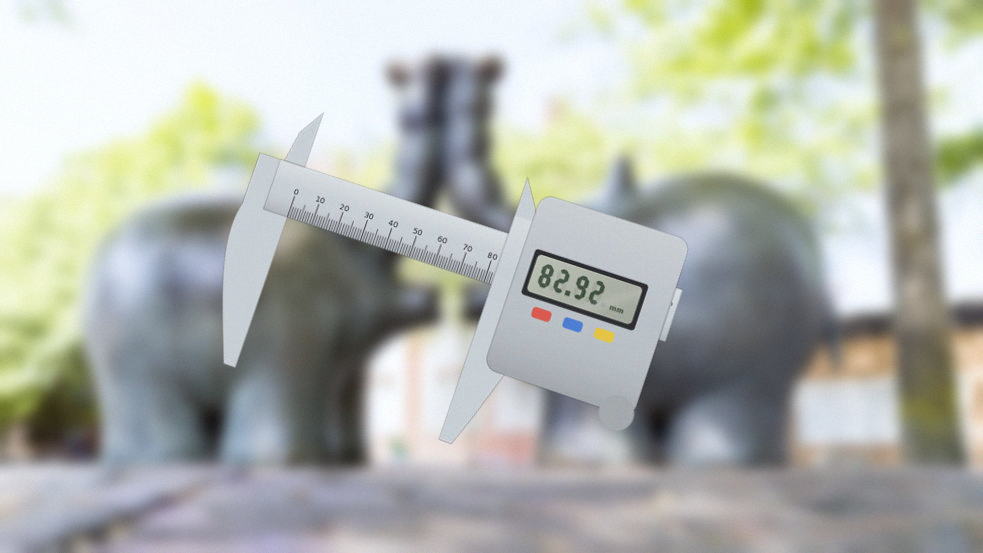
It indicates 82.92 mm
